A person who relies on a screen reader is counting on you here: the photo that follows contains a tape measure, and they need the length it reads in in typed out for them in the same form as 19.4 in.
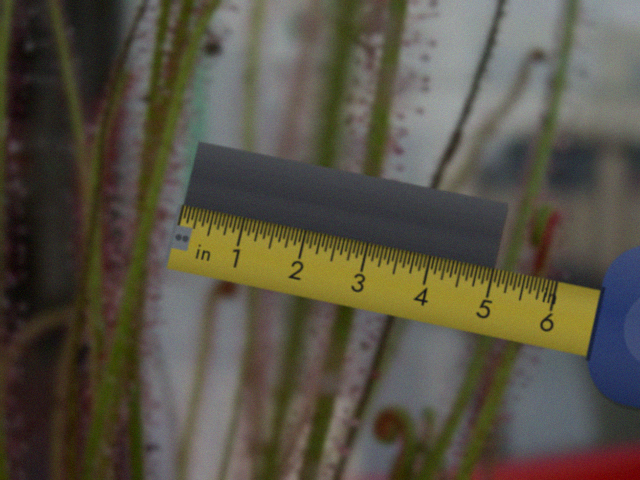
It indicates 5 in
